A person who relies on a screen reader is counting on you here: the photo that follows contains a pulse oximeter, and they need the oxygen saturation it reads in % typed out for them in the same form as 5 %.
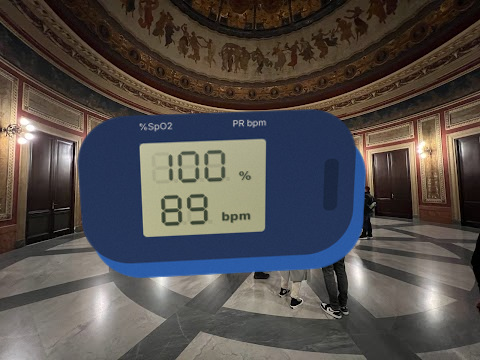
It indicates 100 %
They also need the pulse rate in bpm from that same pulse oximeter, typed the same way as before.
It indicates 89 bpm
